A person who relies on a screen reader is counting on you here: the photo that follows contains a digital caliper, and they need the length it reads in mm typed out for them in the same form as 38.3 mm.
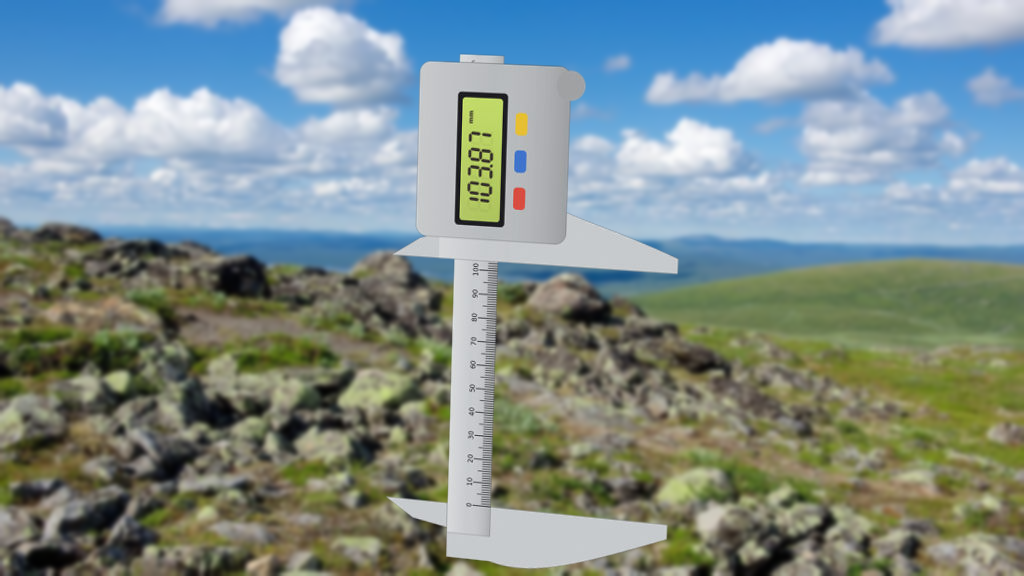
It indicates 103.87 mm
